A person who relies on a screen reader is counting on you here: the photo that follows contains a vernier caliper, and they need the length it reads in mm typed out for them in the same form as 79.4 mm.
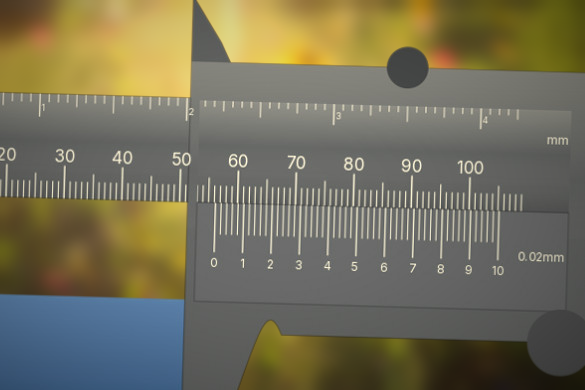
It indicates 56.2 mm
